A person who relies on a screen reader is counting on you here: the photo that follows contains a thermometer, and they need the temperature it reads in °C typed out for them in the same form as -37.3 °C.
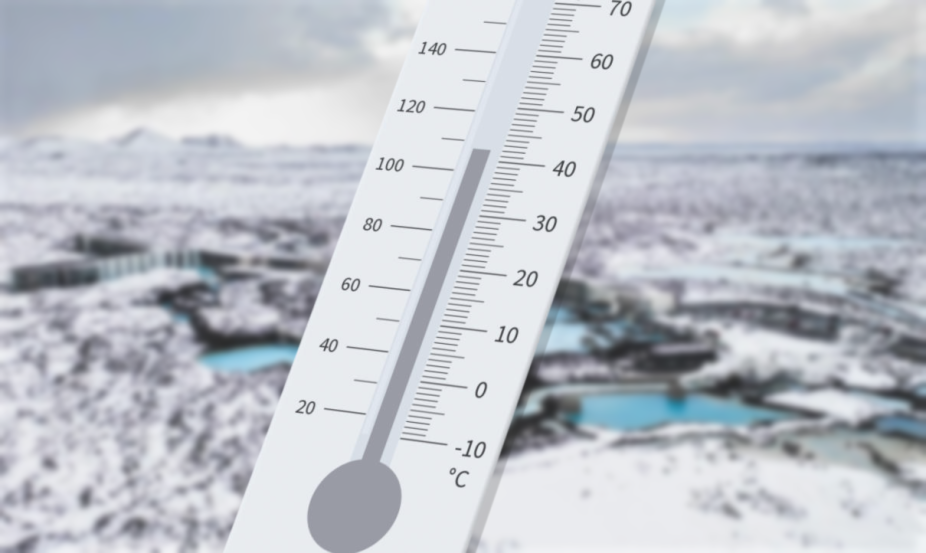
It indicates 42 °C
